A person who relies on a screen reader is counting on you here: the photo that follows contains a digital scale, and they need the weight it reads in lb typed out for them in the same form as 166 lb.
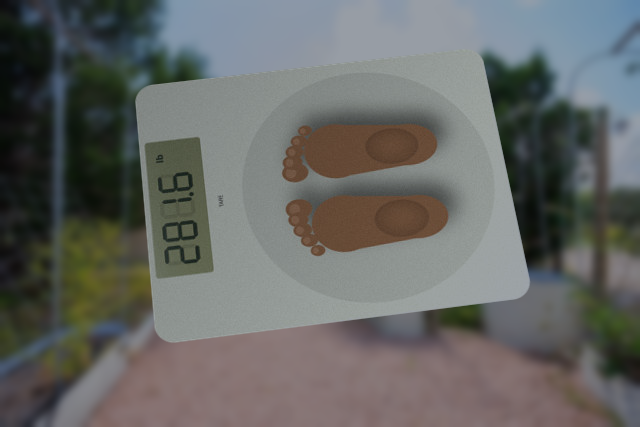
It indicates 281.6 lb
